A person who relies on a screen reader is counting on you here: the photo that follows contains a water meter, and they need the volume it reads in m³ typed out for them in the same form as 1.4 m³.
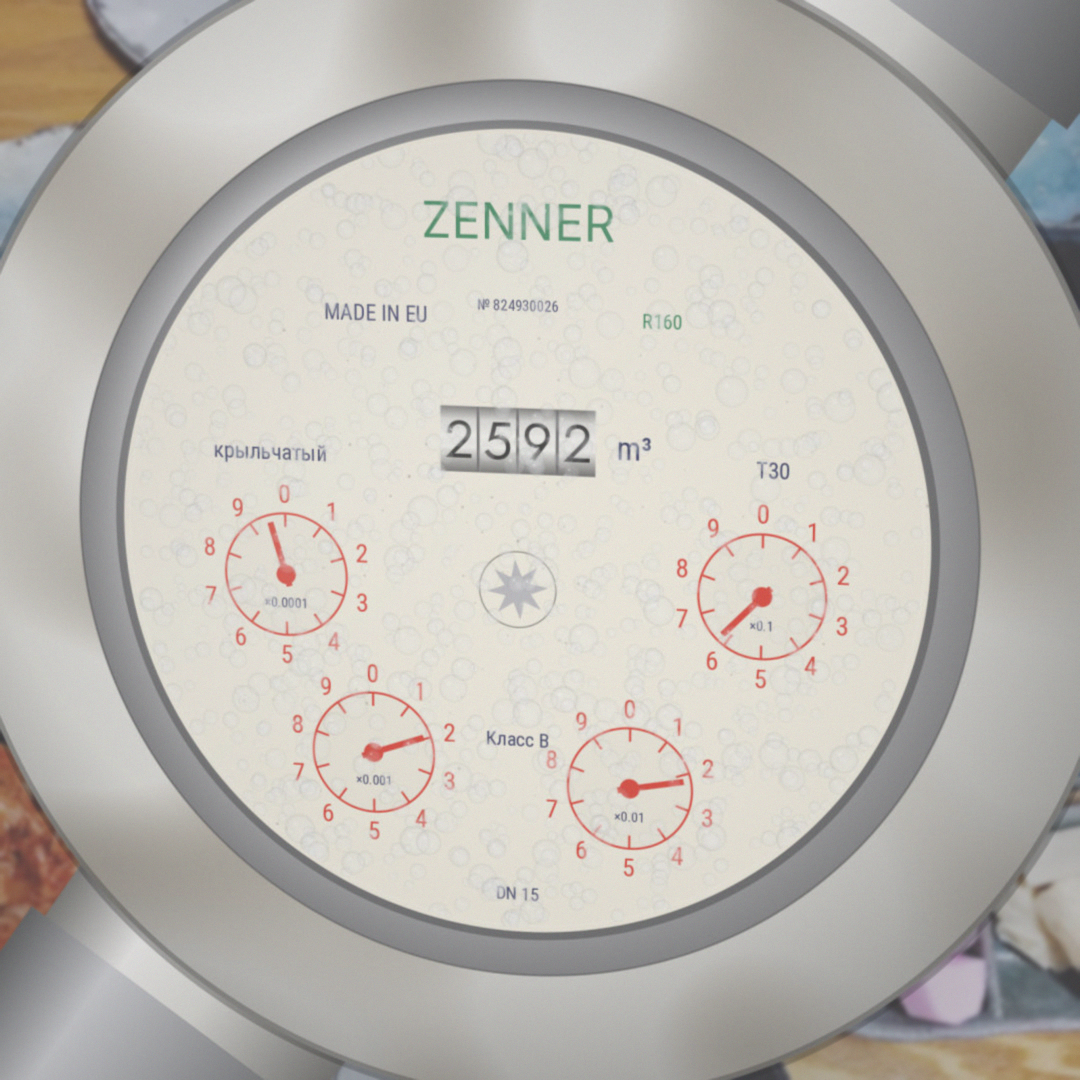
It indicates 2592.6219 m³
